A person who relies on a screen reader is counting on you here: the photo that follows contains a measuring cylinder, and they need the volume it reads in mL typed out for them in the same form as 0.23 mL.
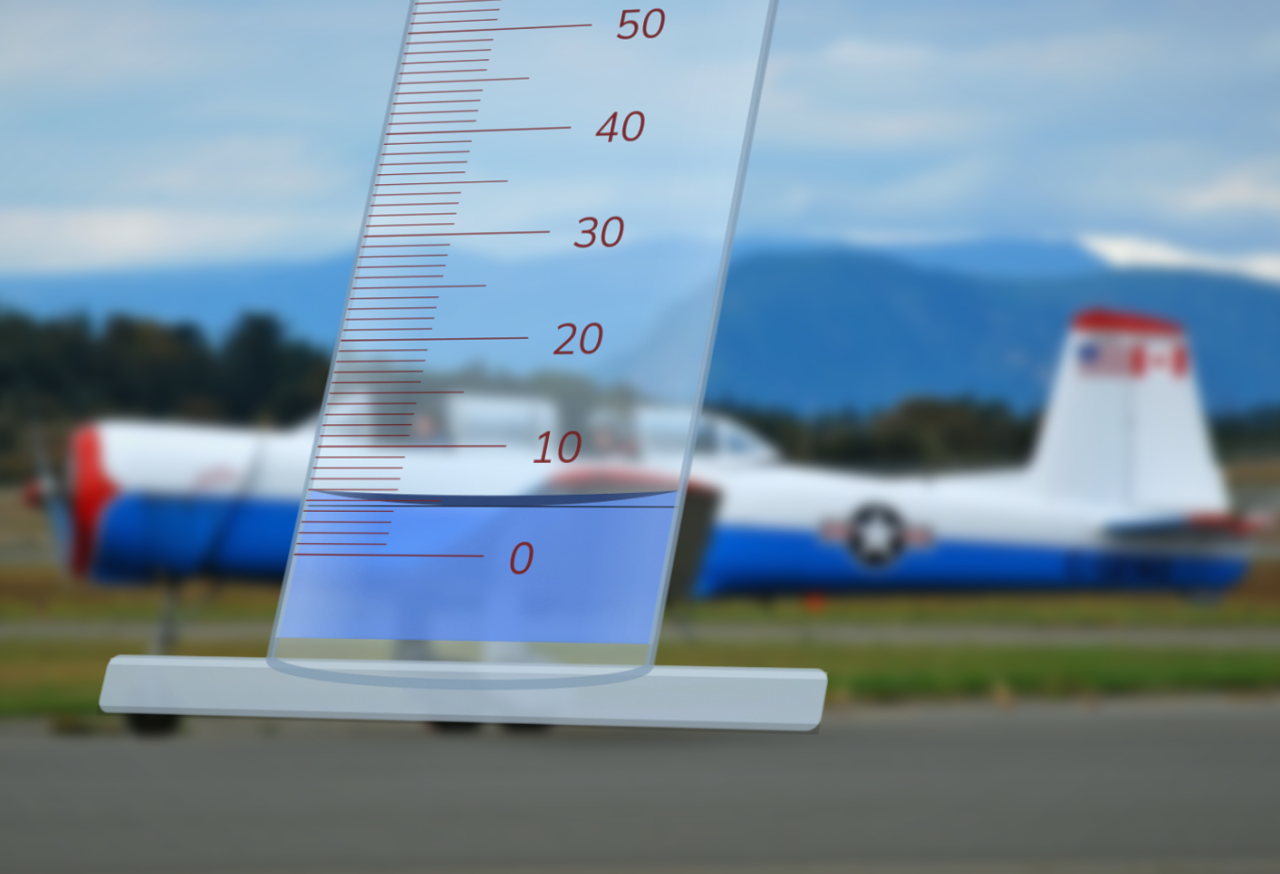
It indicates 4.5 mL
